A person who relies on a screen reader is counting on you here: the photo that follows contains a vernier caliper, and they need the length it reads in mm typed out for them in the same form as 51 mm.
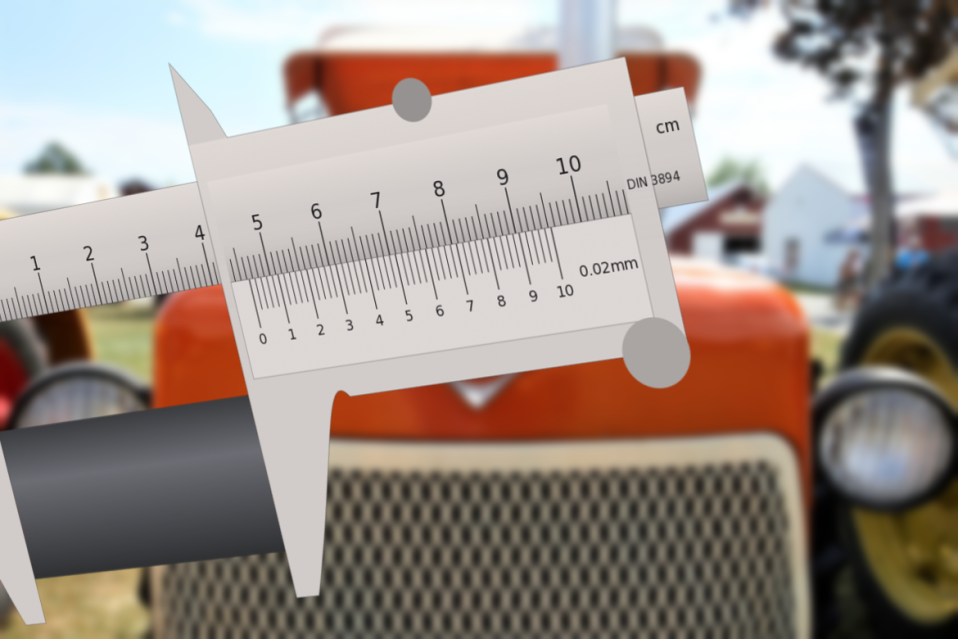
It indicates 46.4 mm
